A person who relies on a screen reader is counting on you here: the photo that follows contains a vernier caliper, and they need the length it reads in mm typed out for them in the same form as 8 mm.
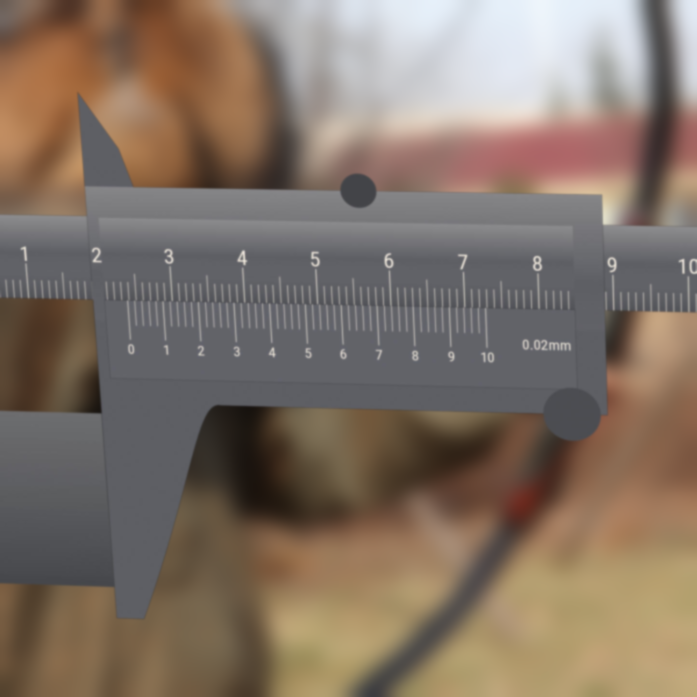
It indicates 23.8 mm
